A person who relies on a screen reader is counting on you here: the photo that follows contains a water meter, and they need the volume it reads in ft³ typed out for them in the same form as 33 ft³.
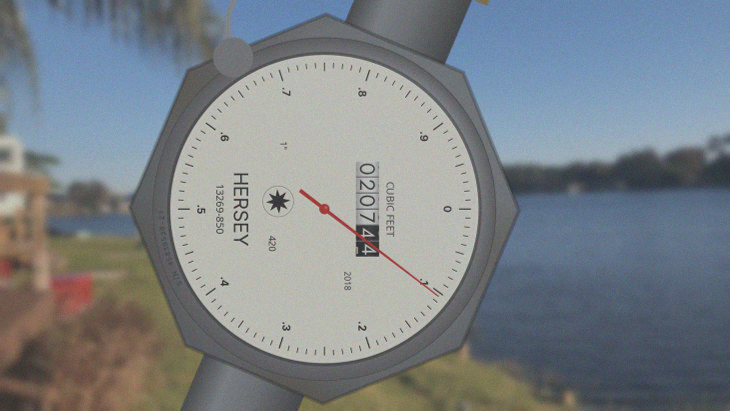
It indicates 20744.10 ft³
